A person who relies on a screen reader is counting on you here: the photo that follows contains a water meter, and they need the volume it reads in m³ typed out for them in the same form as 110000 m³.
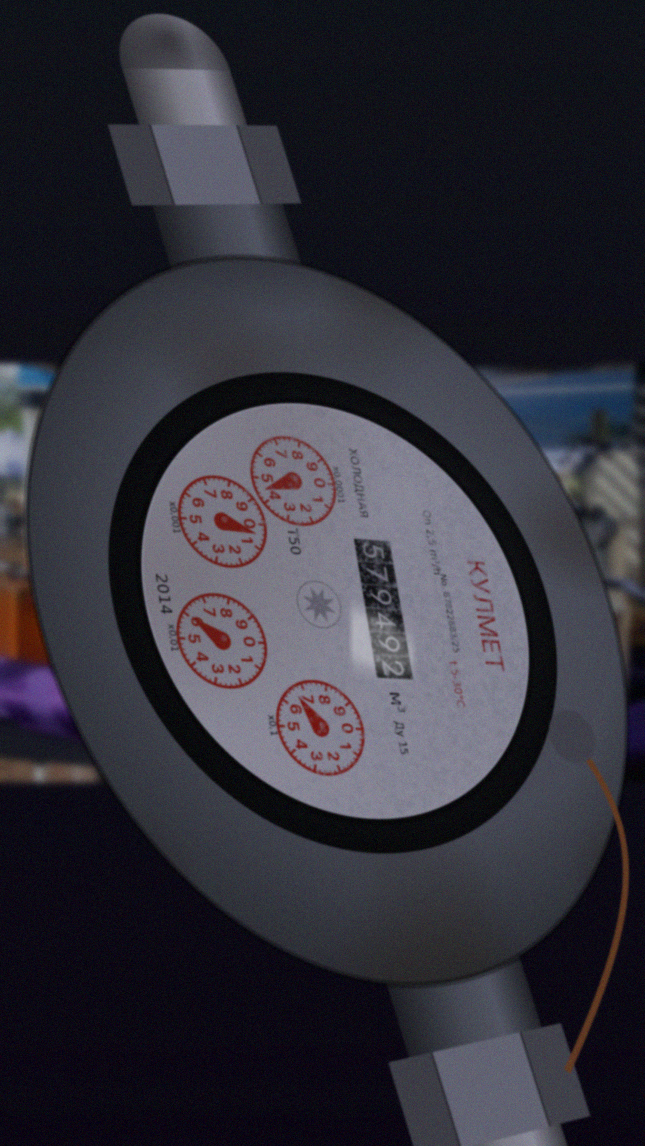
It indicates 579492.6604 m³
